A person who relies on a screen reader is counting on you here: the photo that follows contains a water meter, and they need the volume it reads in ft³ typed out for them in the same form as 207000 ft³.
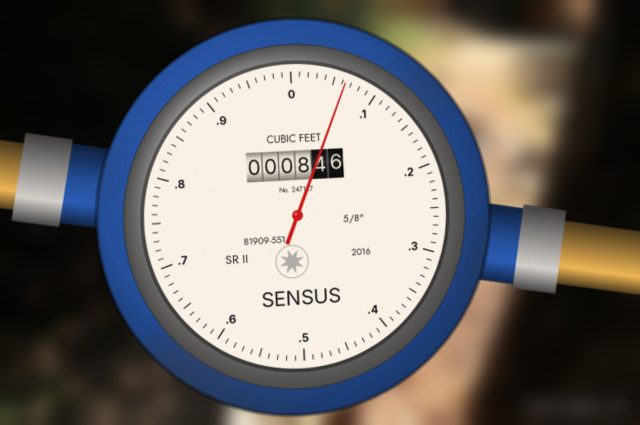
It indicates 846.06 ft³
